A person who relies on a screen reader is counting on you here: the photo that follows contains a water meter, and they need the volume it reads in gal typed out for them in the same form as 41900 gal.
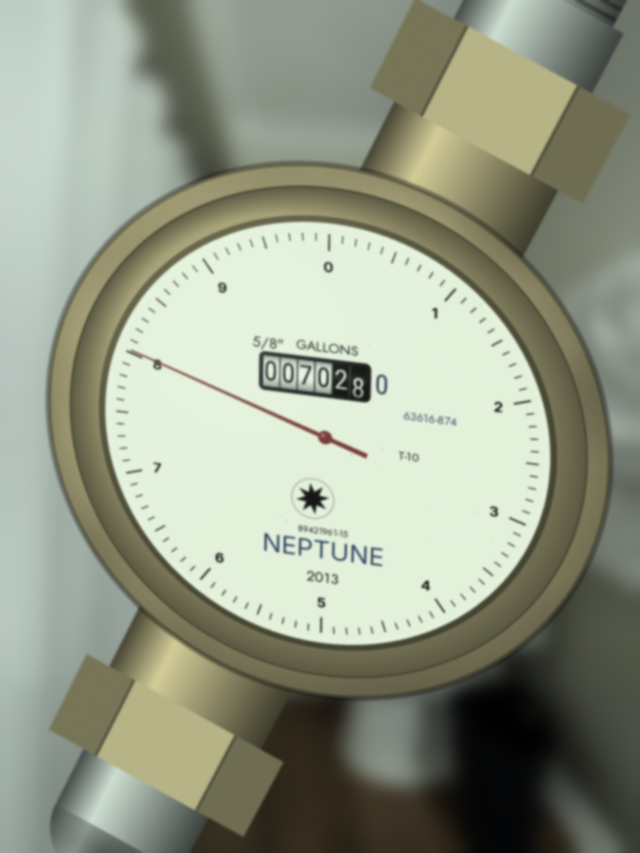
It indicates 70278.0 gal
